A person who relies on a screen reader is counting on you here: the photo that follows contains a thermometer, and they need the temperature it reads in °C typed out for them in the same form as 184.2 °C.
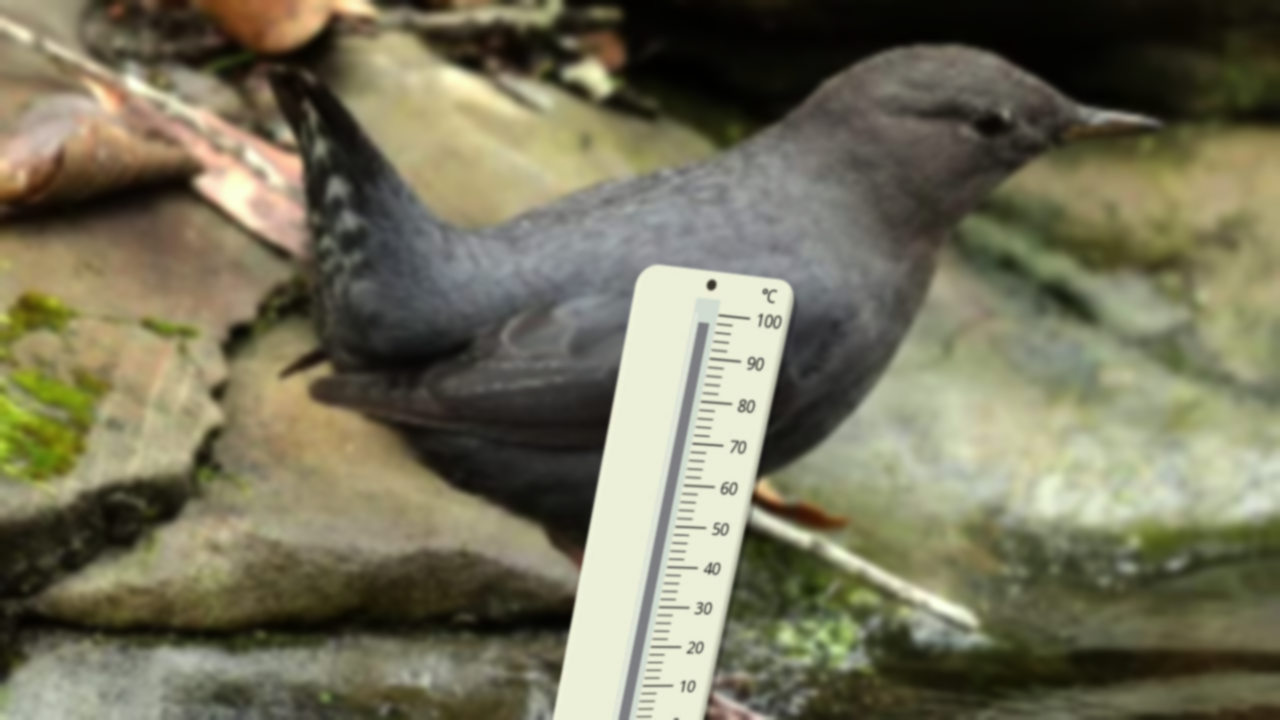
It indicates 98 °C
